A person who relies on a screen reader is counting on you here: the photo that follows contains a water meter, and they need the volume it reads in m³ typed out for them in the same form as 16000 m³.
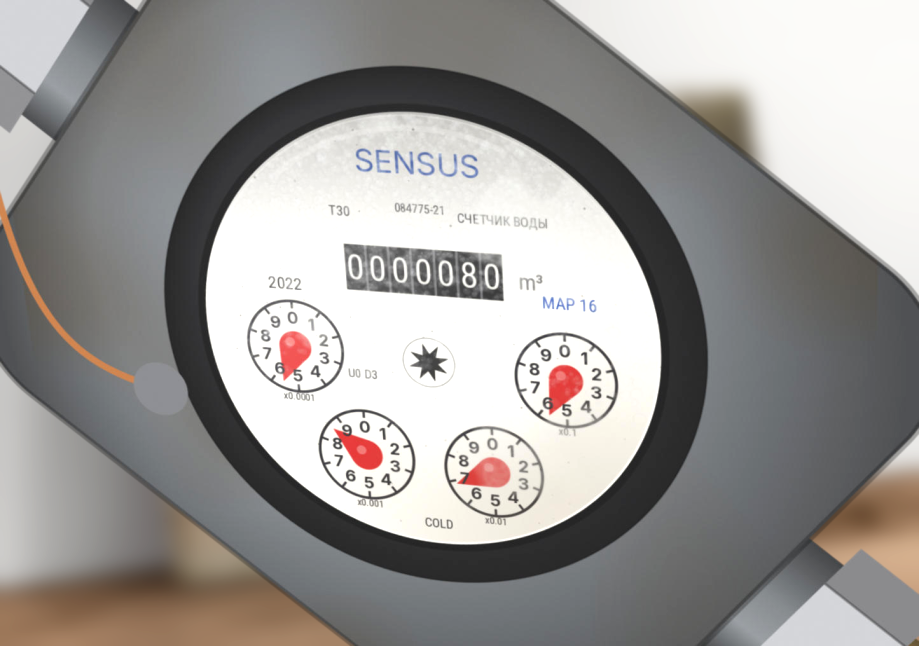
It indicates 80.5685 m³
